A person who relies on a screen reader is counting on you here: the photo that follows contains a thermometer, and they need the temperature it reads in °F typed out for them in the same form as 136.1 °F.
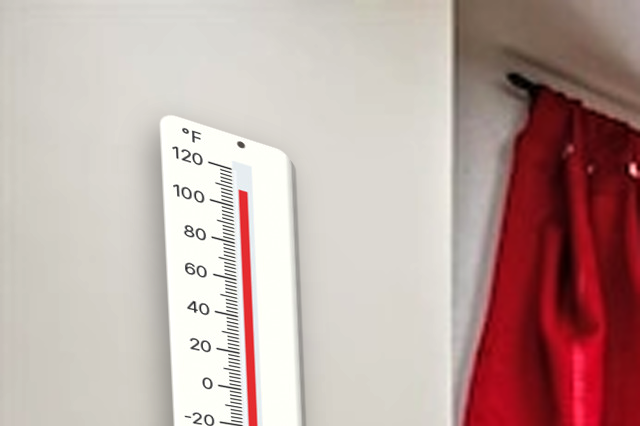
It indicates 110 °F
